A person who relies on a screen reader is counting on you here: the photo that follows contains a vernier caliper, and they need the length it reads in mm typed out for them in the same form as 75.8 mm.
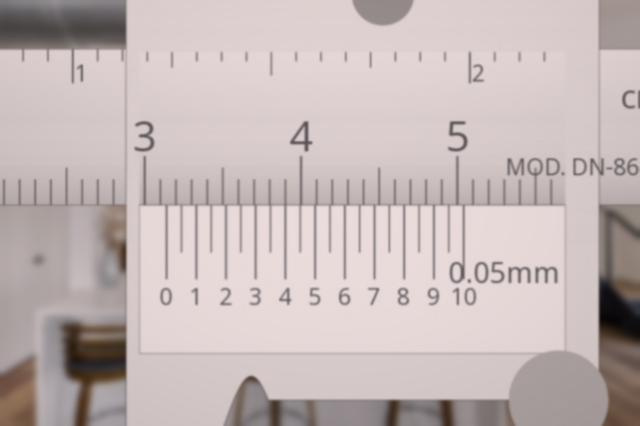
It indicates 31.4 mm
